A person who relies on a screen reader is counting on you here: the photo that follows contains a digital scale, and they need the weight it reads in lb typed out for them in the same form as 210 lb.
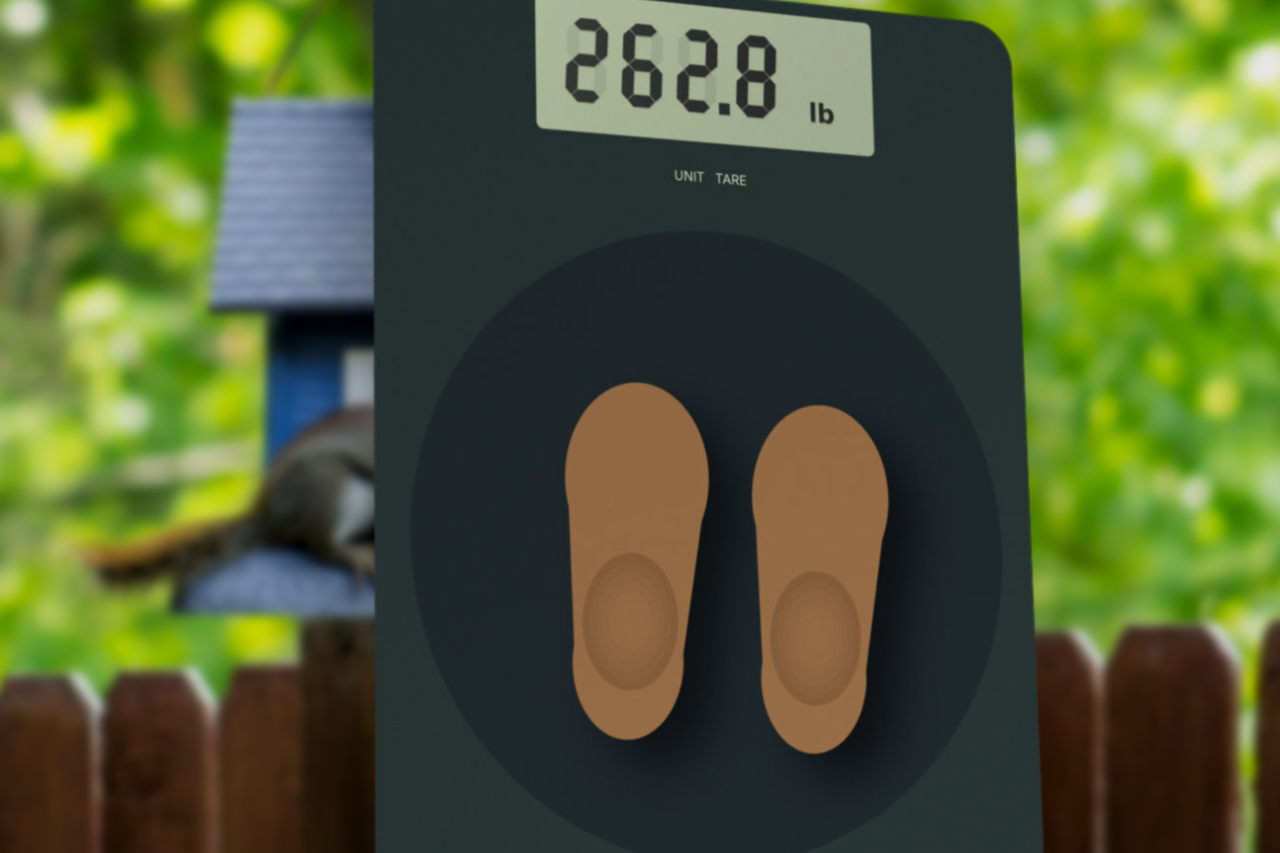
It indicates 262.8 lb
